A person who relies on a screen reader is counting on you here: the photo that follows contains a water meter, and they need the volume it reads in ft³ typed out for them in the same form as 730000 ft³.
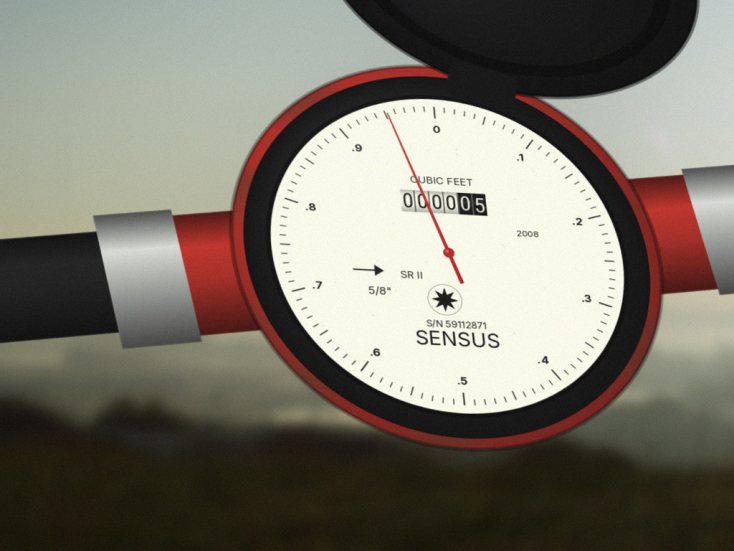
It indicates 4.95 ft³
